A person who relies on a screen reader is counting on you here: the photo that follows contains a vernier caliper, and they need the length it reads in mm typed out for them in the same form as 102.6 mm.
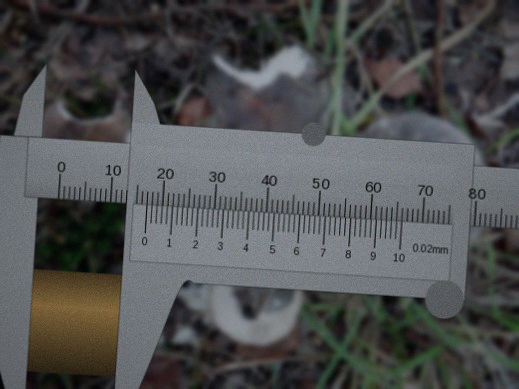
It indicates 17.0 mm
